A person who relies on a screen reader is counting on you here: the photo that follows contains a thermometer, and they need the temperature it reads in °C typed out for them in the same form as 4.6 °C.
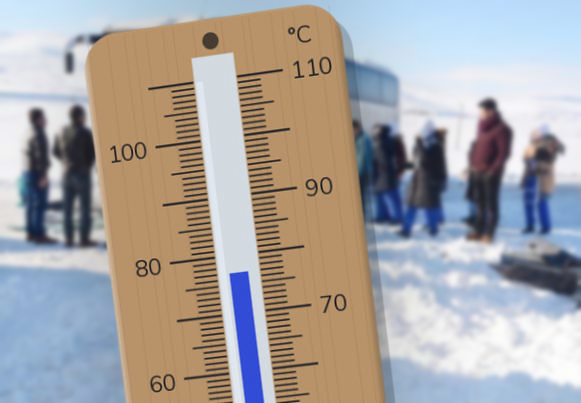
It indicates 77 °C
